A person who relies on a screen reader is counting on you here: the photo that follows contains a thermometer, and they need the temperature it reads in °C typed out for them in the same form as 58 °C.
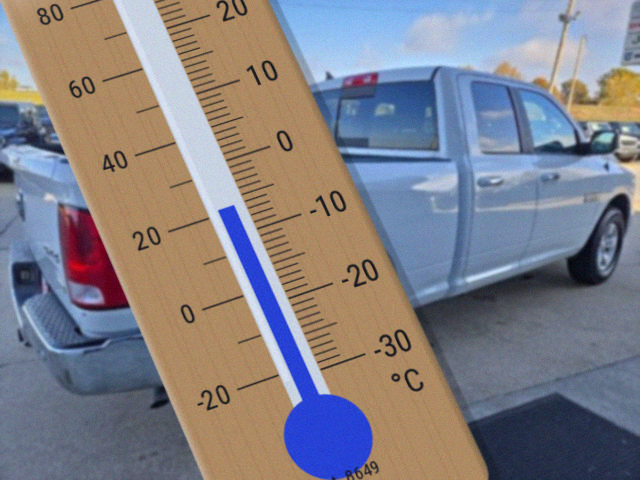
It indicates -6 °C
